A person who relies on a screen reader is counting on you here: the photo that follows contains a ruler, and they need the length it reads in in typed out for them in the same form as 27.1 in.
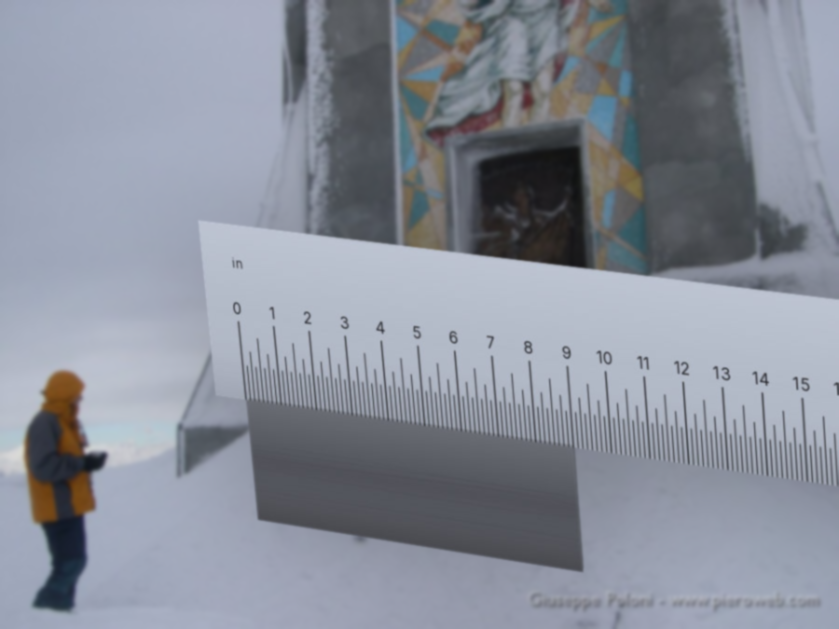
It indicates 9 in
